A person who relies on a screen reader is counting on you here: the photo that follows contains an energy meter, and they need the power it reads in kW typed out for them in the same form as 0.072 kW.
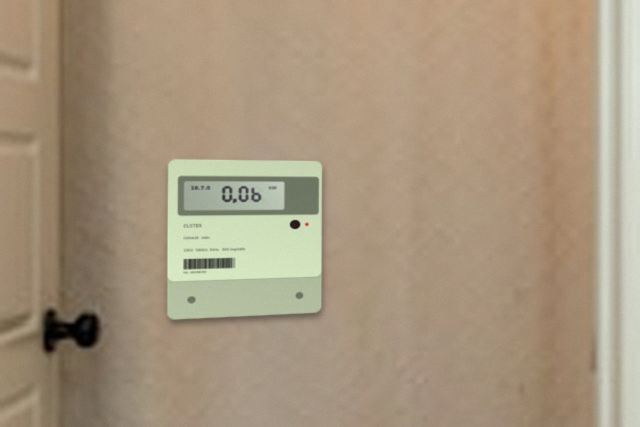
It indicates 0.06 kW
